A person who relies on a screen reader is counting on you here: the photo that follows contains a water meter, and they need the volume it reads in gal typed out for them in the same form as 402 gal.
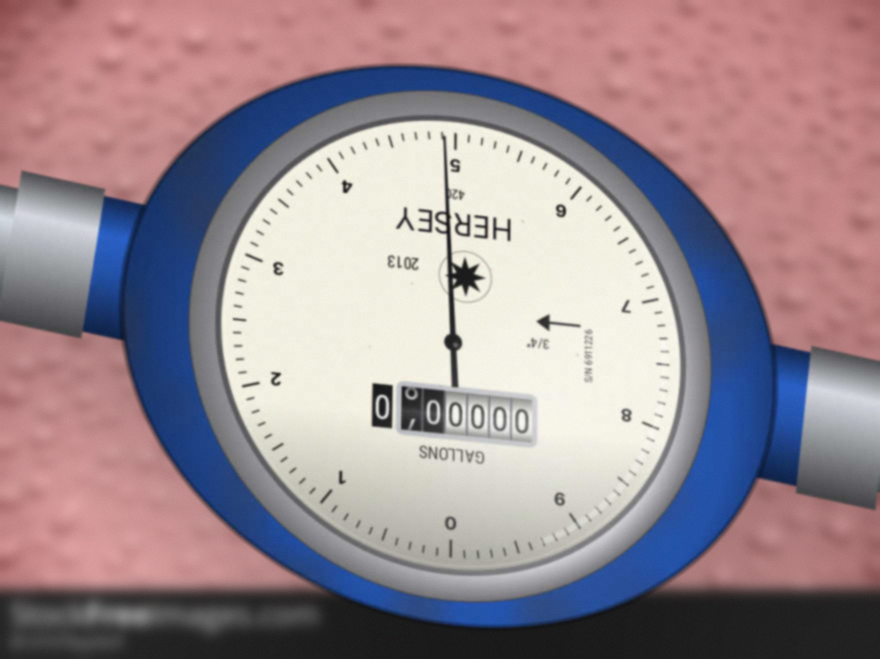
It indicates 74.9 gal
